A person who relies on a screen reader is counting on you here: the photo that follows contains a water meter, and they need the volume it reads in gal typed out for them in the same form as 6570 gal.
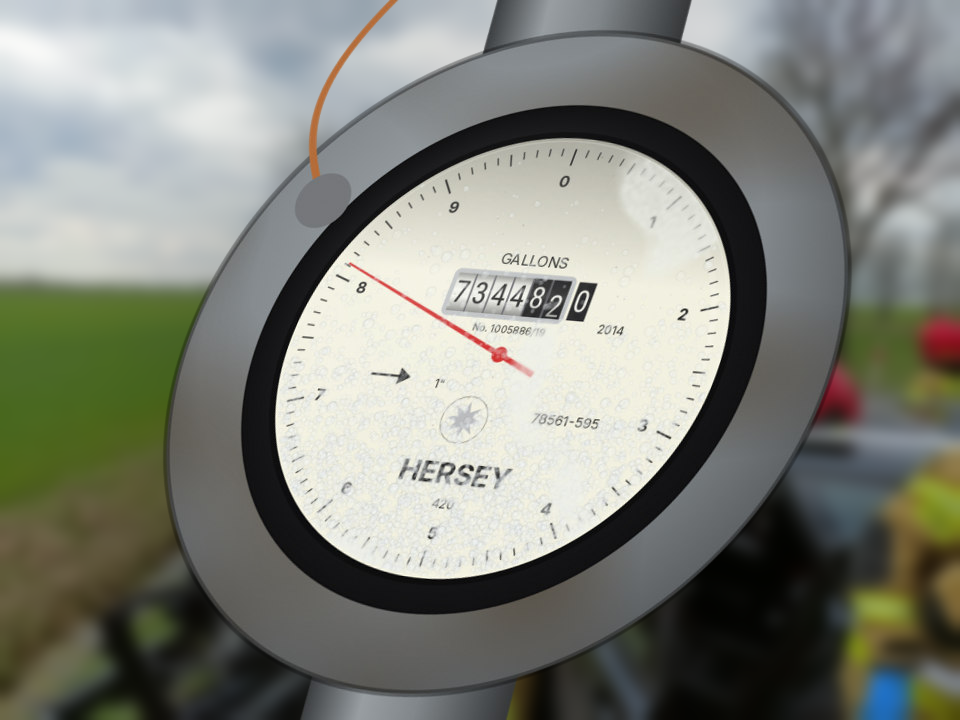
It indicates 7344818.1 gal
